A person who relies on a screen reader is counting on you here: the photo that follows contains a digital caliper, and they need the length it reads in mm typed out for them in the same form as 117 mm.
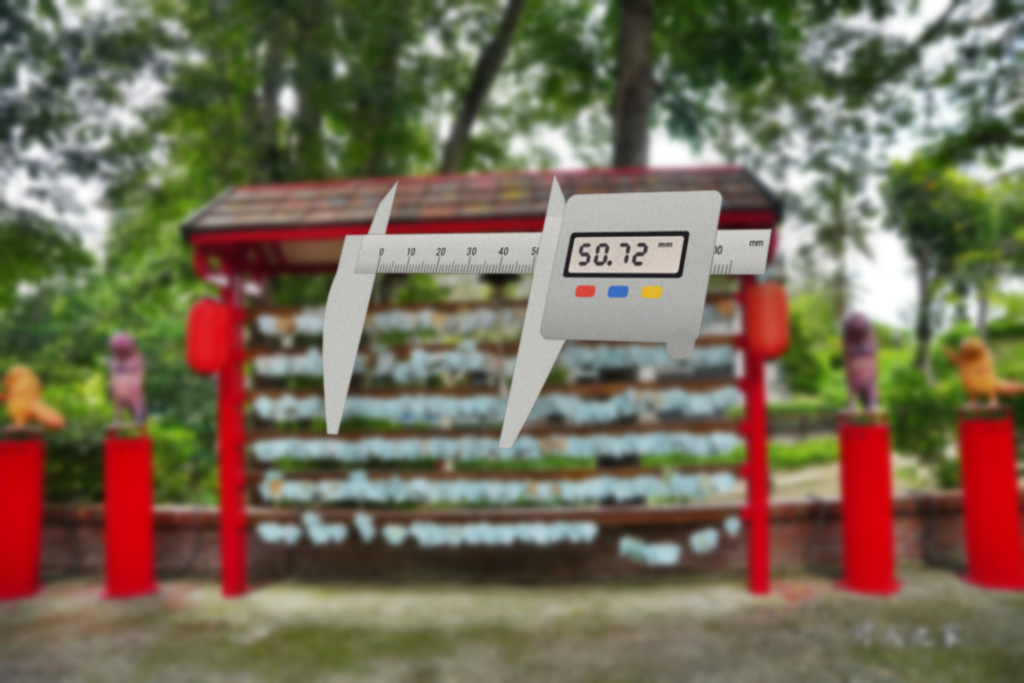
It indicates 50.72 mm
